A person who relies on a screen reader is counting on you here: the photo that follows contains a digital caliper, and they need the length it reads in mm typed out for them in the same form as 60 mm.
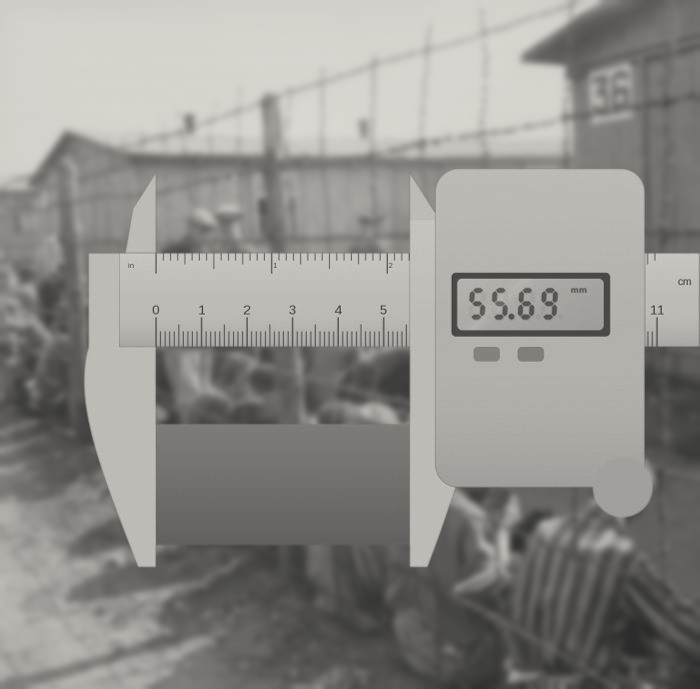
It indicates 55.69 mm
